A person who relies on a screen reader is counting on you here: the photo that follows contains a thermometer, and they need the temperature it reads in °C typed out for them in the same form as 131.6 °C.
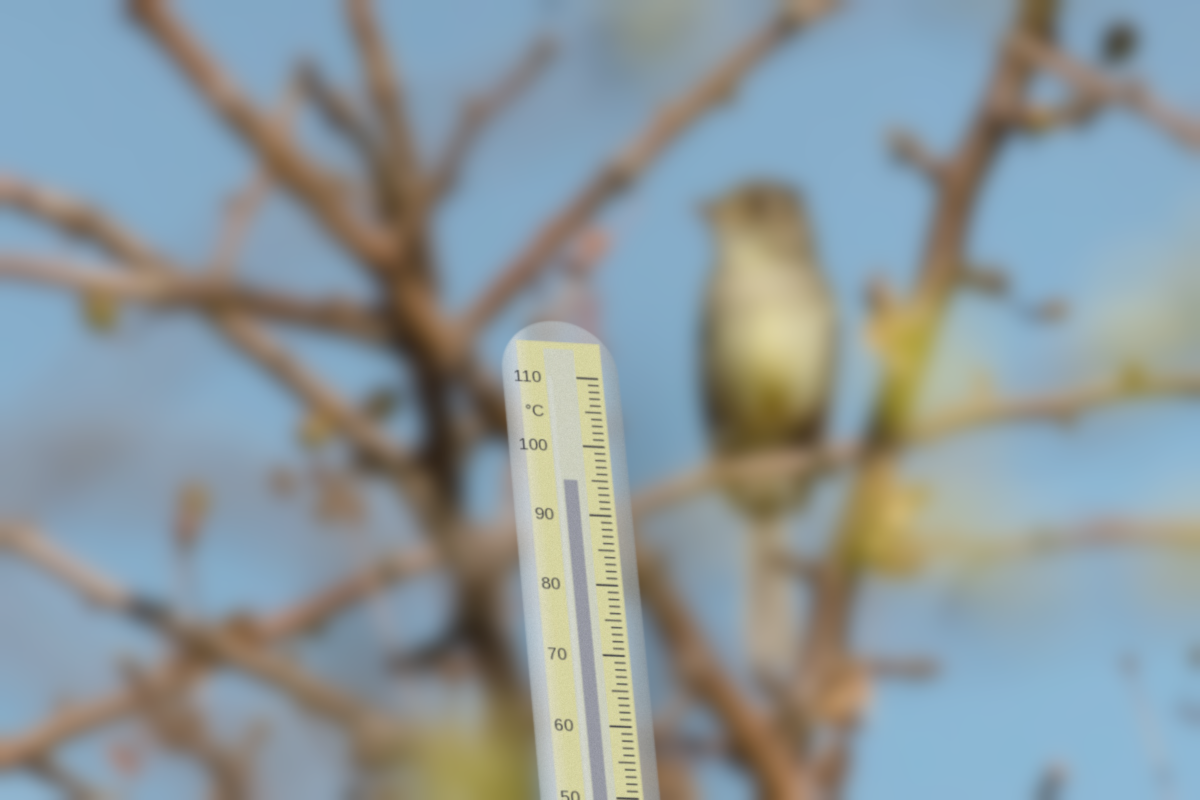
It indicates 95 °C
